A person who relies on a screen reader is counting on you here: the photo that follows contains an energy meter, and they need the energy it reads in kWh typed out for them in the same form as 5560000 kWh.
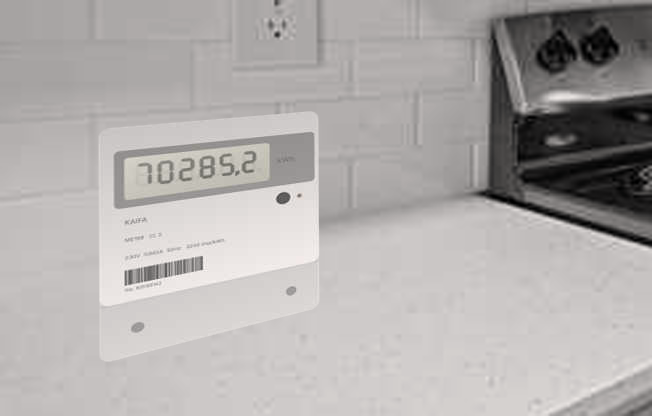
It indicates 70285.2 kWh
